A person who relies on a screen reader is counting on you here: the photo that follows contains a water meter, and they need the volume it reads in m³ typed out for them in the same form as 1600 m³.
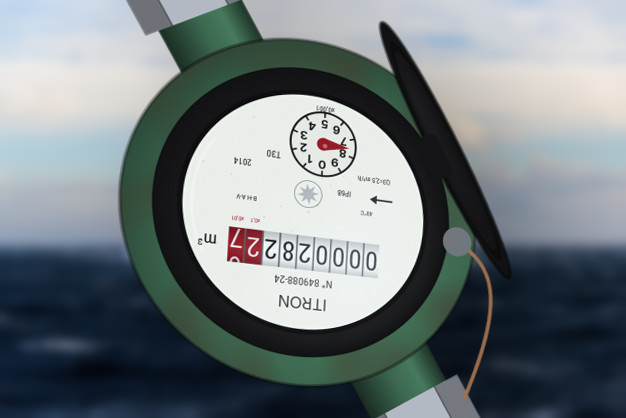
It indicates 282.267 m³
